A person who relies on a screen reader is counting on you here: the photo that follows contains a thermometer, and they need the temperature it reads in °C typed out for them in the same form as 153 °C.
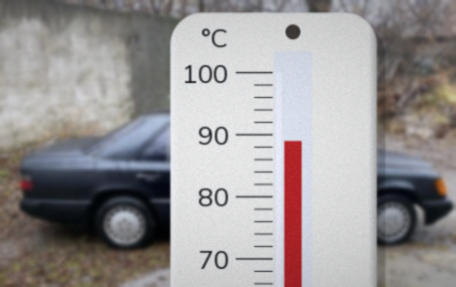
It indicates 89 °C
